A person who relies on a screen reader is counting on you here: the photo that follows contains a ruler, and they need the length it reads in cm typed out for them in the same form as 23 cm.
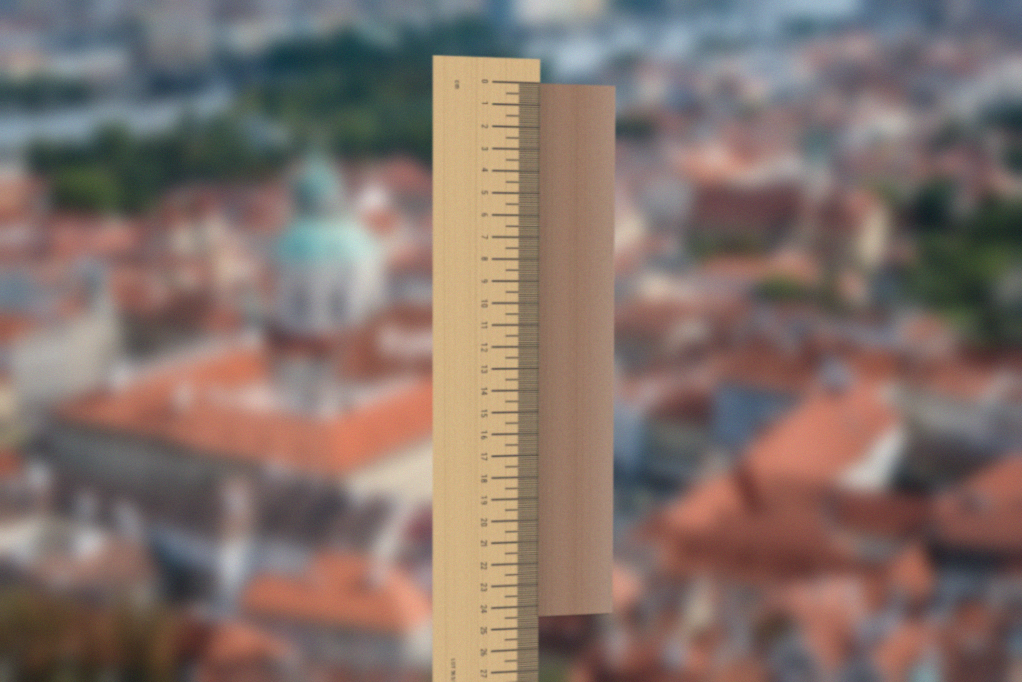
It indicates 24.5 cm
